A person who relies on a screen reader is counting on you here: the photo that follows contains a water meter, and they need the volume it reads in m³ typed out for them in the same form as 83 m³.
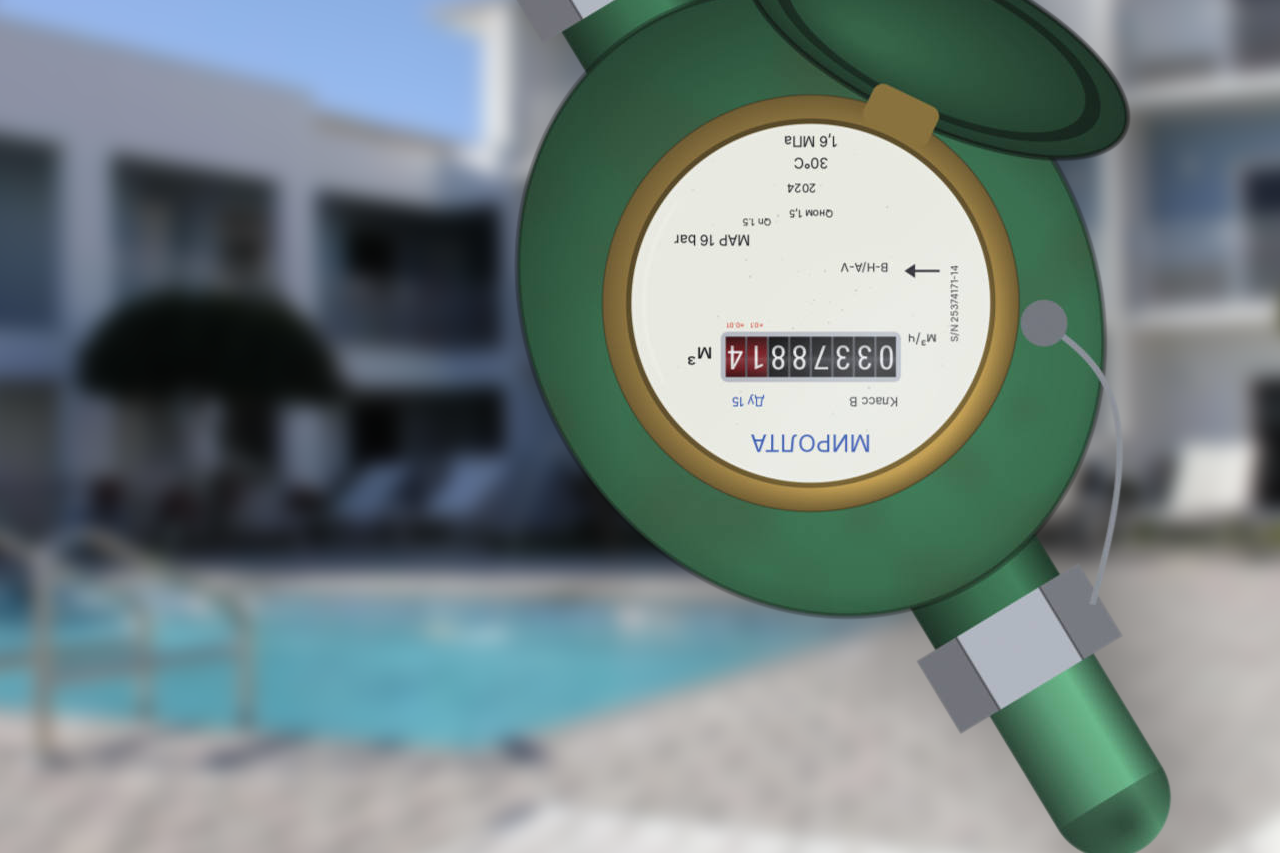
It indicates 33788.14 m³
